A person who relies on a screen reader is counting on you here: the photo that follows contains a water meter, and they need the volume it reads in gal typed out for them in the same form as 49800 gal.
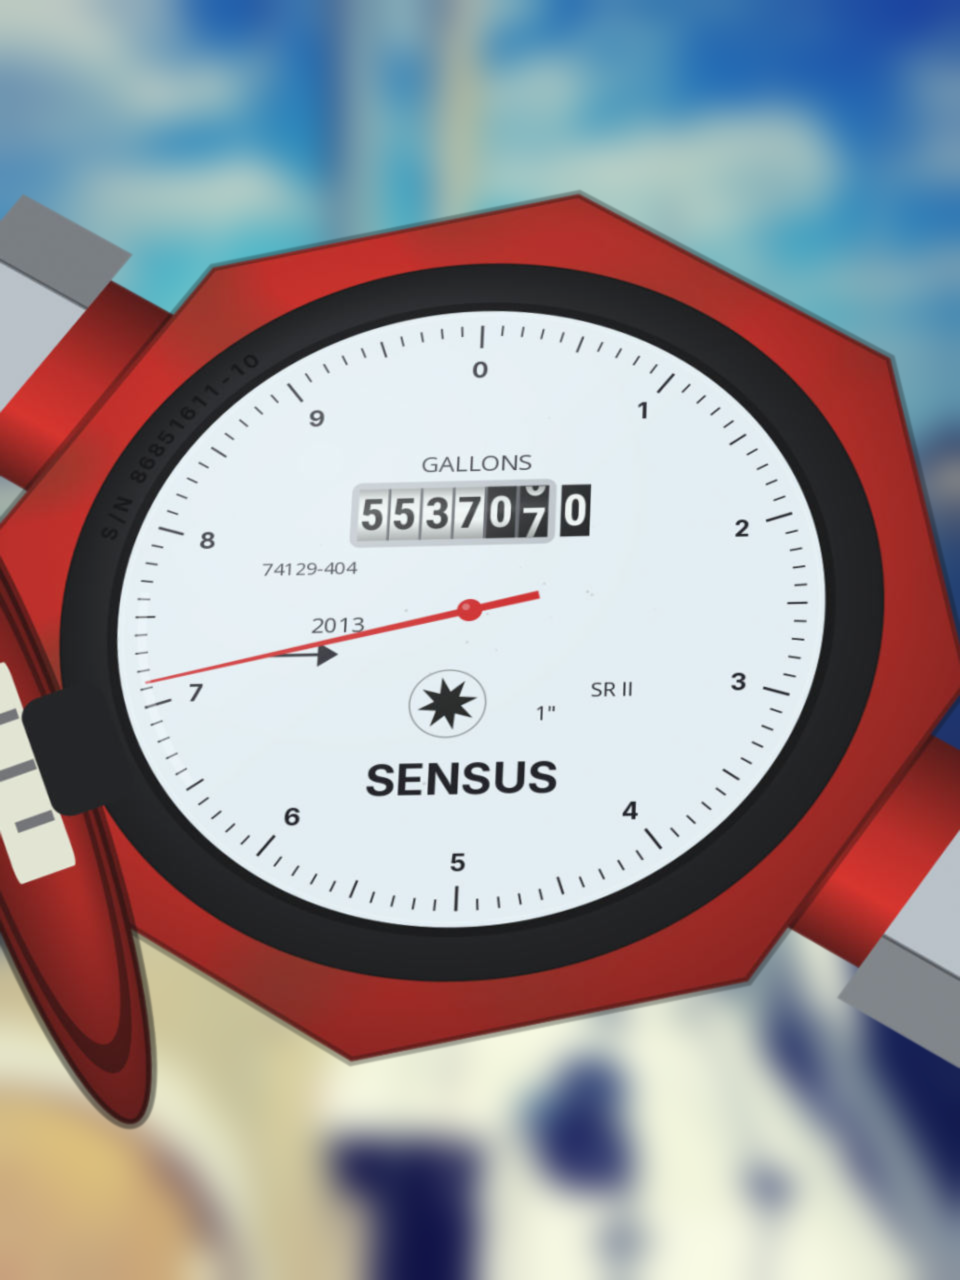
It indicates 5537067.1 gal
